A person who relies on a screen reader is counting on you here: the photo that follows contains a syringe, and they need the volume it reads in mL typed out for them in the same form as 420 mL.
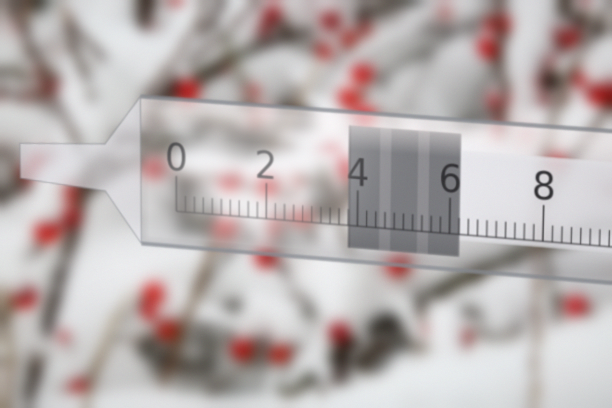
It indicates 3.8 mL
